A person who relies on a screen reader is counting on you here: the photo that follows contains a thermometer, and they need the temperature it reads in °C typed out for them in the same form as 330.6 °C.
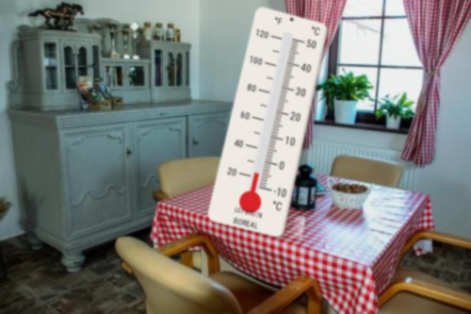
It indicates -5 °C
